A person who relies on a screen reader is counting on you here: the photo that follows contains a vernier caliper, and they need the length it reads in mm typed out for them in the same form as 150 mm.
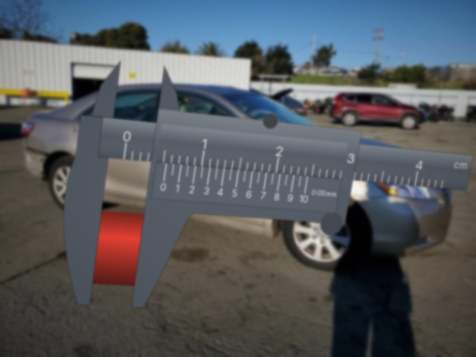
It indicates 5.4 mm
